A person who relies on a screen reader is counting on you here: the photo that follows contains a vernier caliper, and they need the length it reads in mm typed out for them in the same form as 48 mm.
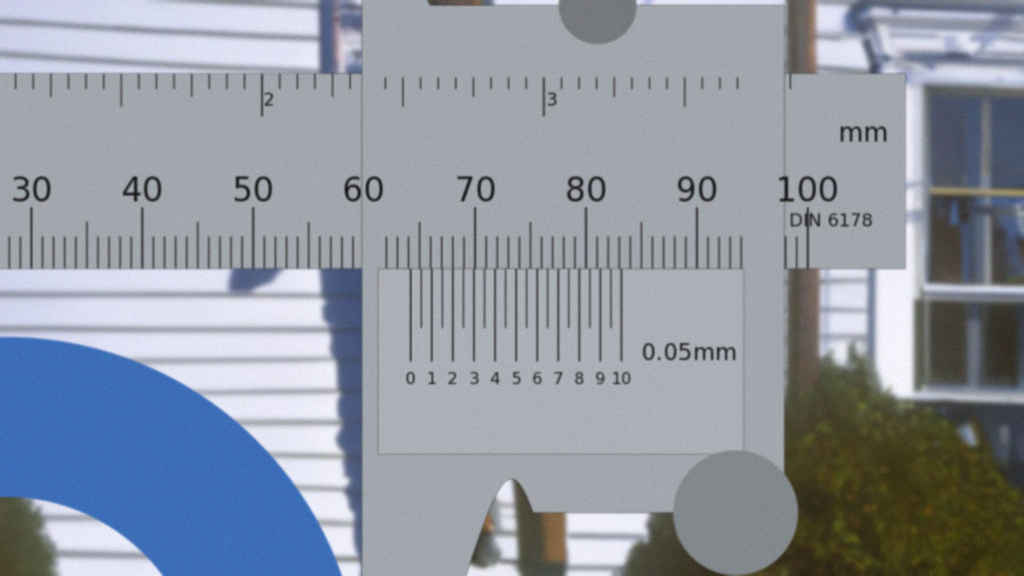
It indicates 64.2 mm
